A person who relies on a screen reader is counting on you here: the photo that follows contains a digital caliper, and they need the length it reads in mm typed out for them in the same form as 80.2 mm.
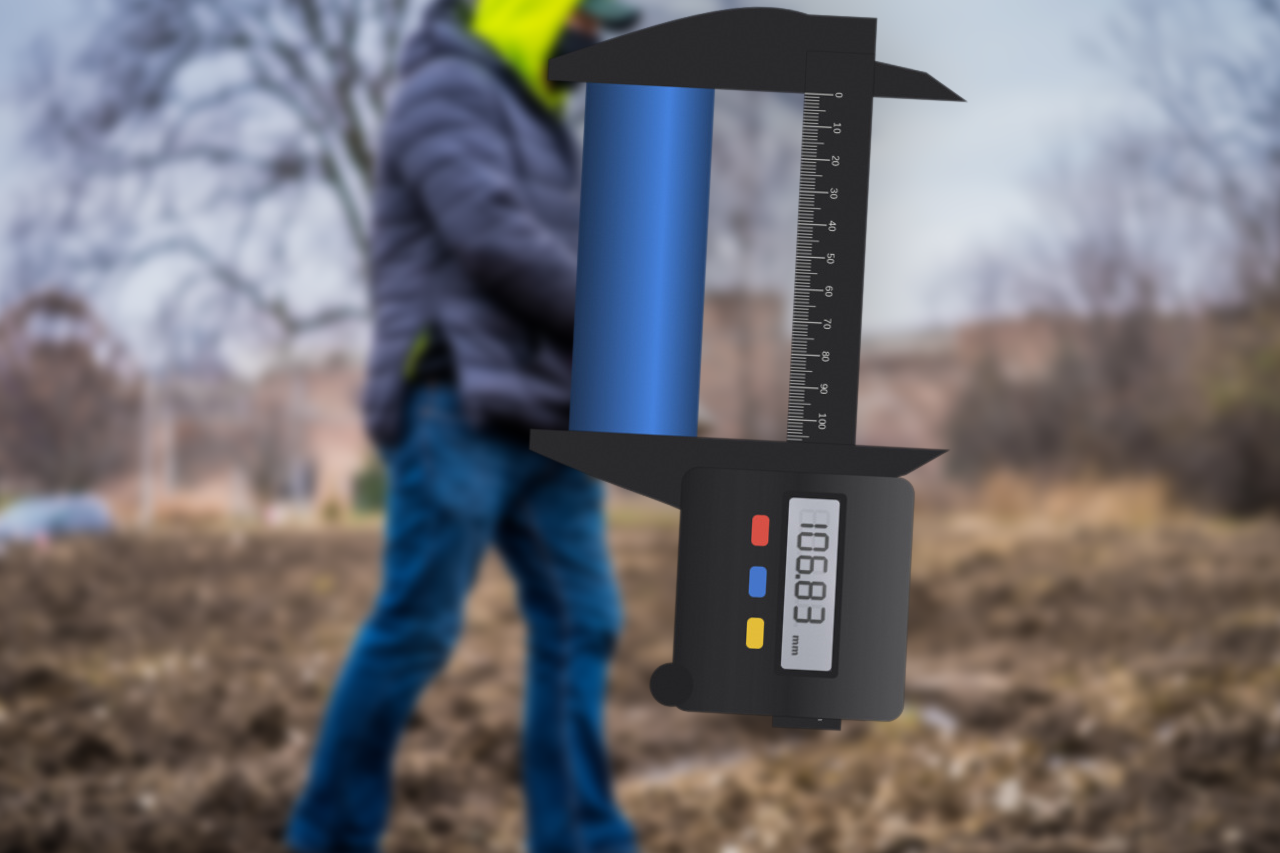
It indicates 106.83 mm
